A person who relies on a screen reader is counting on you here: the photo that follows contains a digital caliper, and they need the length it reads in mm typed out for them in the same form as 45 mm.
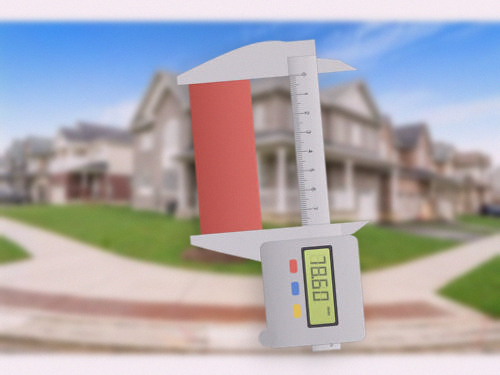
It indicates 78.60 mm
